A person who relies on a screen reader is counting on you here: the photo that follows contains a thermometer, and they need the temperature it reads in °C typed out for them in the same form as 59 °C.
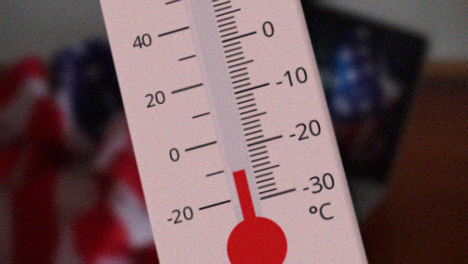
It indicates -24 °C
